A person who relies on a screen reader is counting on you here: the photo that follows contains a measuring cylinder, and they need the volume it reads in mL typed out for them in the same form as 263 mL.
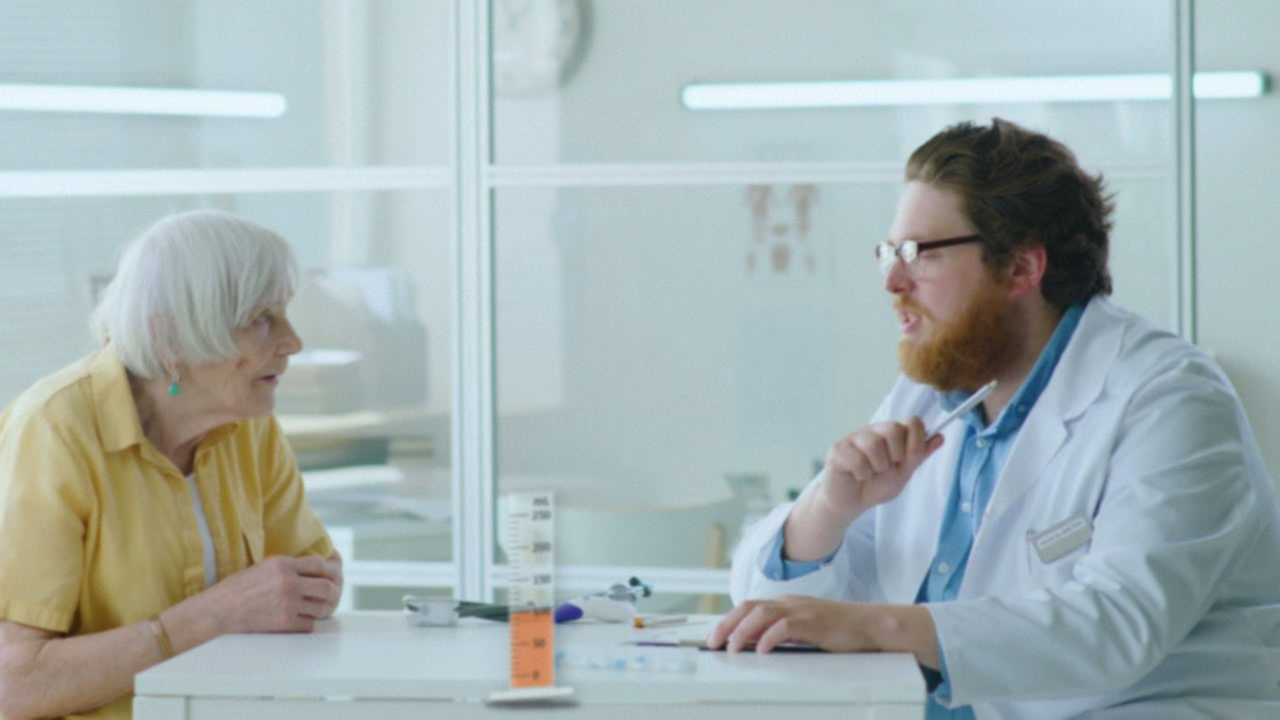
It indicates 100 mL
